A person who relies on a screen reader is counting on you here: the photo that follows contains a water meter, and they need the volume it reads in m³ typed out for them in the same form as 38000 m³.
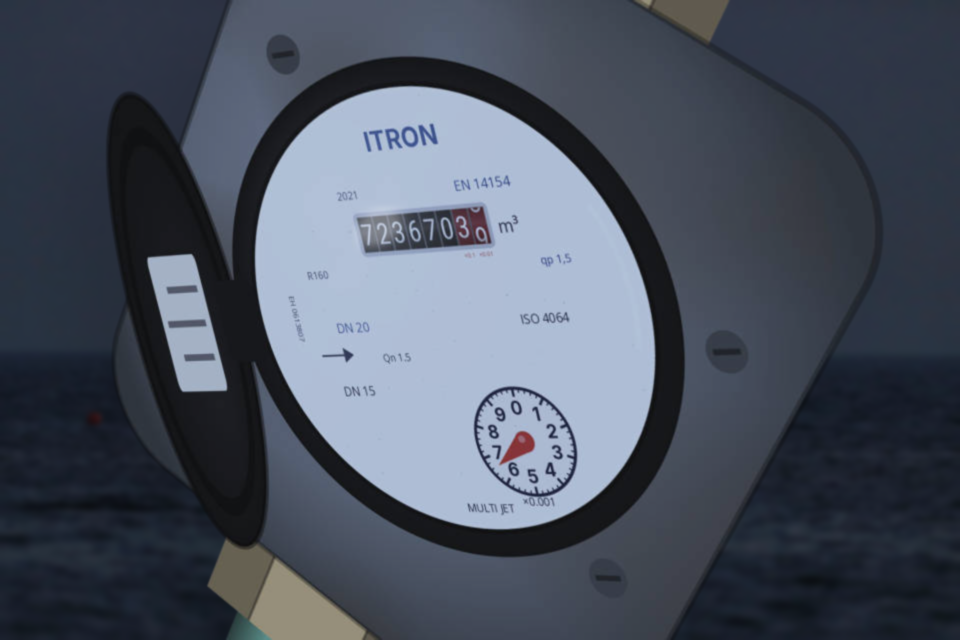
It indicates 723670.386 m³
